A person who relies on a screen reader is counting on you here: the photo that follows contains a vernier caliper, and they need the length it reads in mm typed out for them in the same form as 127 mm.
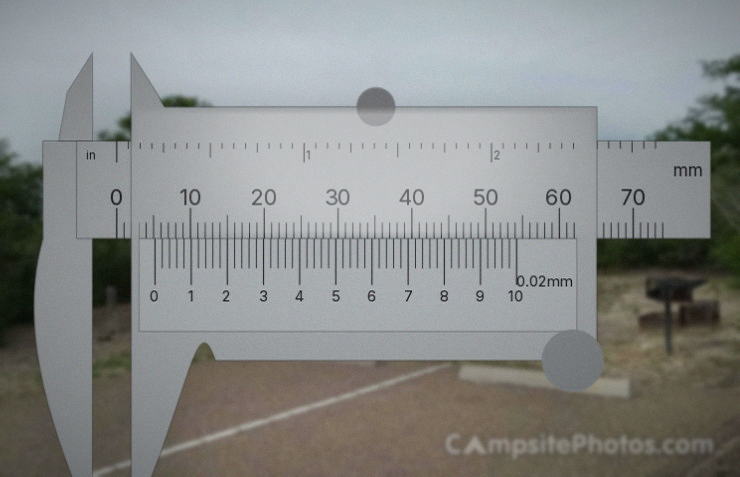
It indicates 5.2 mm
